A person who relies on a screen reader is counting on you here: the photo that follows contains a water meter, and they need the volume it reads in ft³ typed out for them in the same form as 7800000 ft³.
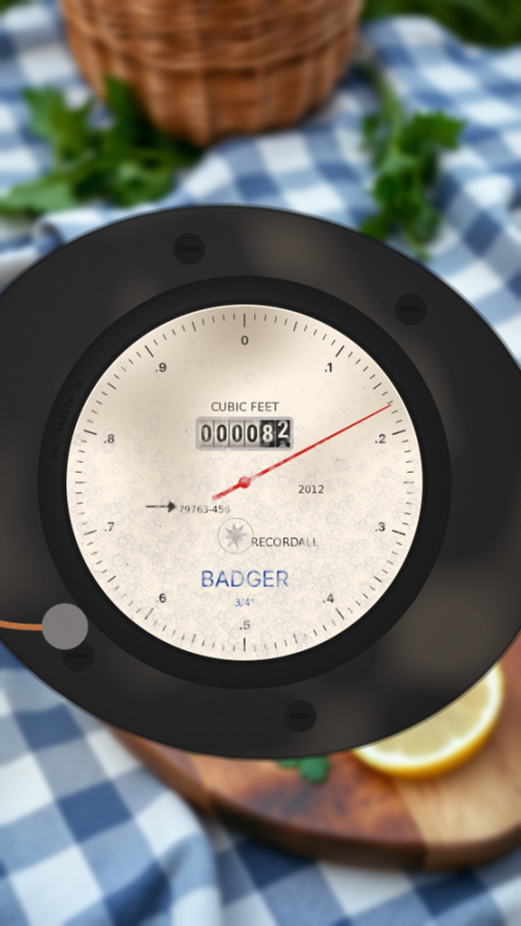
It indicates 82.17 ft³
